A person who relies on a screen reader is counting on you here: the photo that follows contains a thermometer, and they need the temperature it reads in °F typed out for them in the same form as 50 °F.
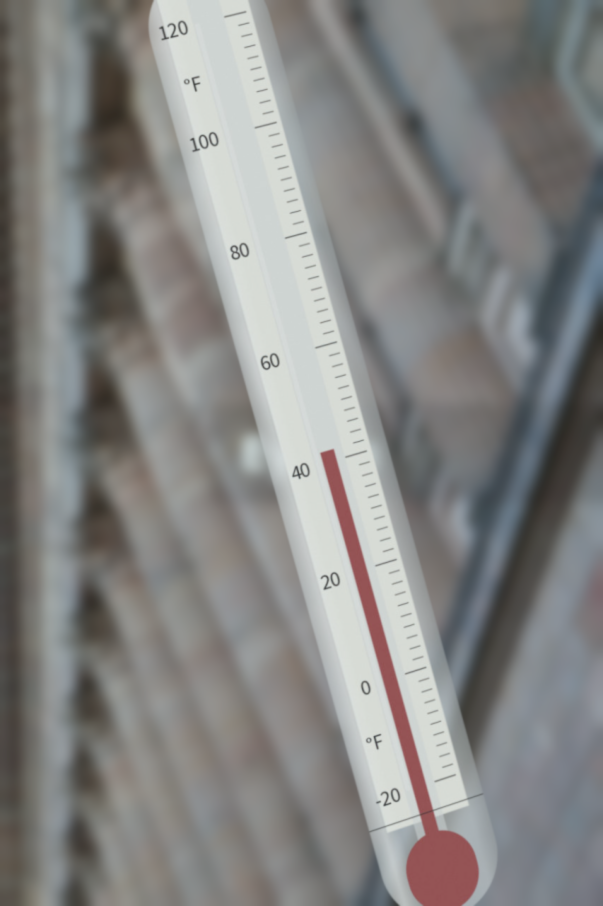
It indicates 42 °F
